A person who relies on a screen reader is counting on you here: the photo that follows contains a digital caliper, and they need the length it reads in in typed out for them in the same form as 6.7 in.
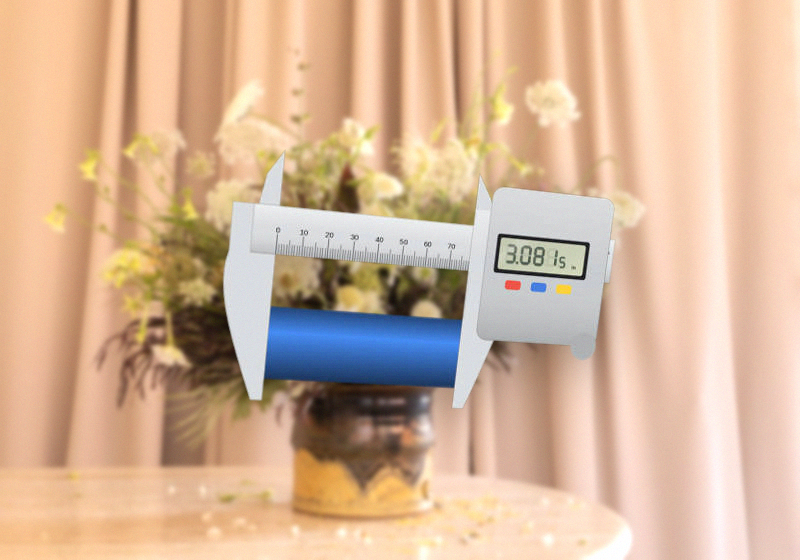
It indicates 3.0815 in
